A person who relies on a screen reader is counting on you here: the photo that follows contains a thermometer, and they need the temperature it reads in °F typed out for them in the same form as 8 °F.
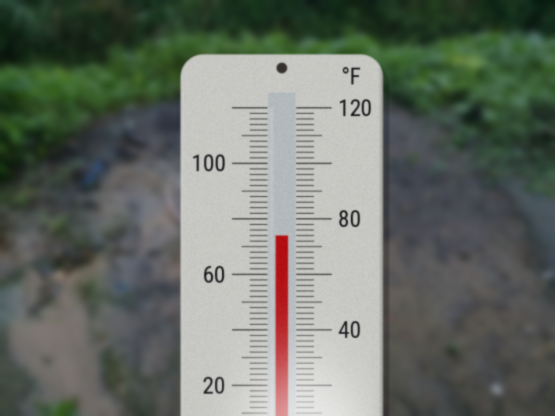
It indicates 74 °F
